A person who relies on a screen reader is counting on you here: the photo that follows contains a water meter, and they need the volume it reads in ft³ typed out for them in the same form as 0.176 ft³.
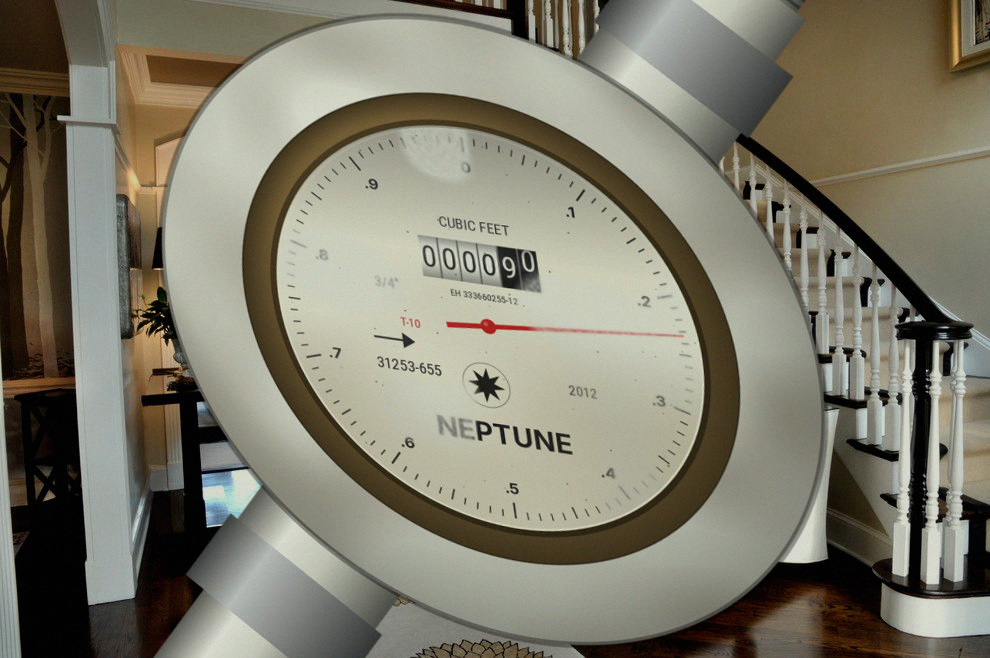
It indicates 90.23 ft³
